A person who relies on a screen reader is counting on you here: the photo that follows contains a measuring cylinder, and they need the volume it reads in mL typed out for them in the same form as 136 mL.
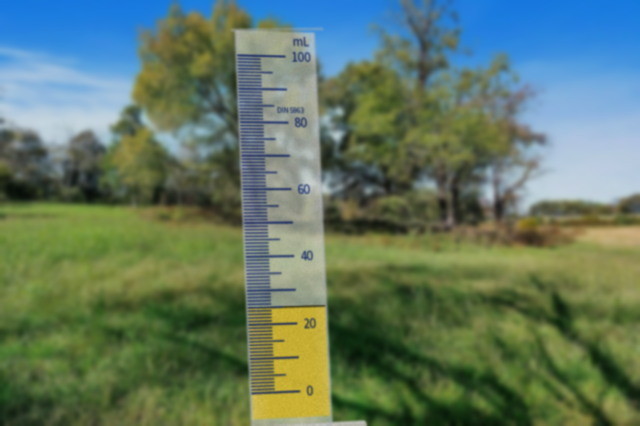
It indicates 25 mL
